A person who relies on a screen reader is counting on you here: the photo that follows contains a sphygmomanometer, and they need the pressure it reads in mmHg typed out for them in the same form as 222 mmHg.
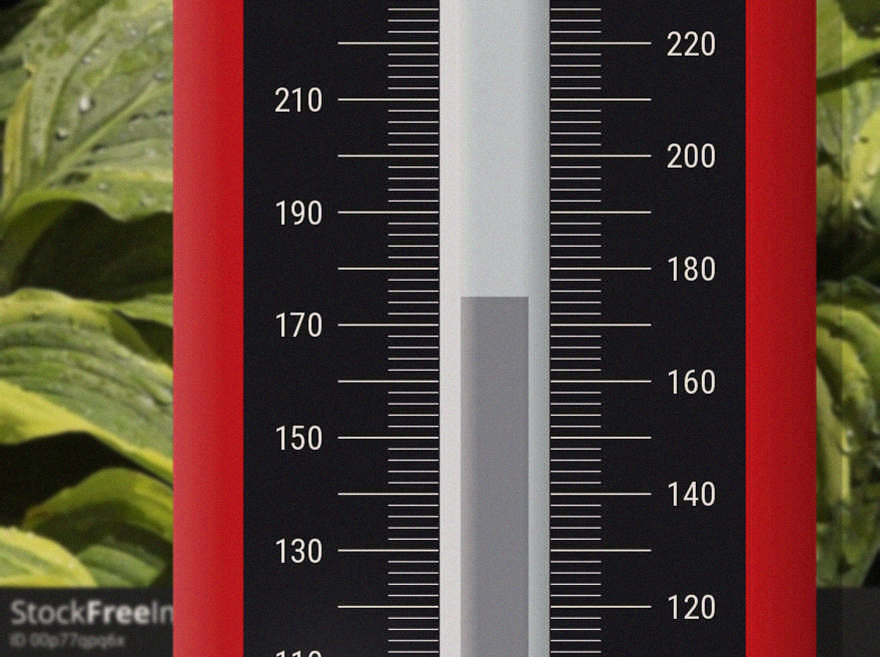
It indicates 175 mmHg
